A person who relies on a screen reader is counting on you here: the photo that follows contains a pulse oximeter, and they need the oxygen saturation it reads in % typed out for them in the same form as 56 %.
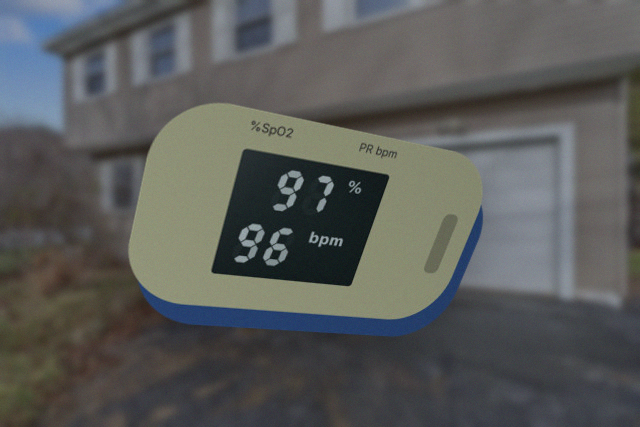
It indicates 97 %
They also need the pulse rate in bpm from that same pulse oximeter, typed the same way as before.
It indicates 96 bpm
